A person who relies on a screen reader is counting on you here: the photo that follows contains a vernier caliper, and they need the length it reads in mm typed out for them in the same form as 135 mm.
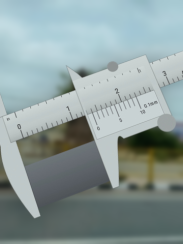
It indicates 14.0 mm
